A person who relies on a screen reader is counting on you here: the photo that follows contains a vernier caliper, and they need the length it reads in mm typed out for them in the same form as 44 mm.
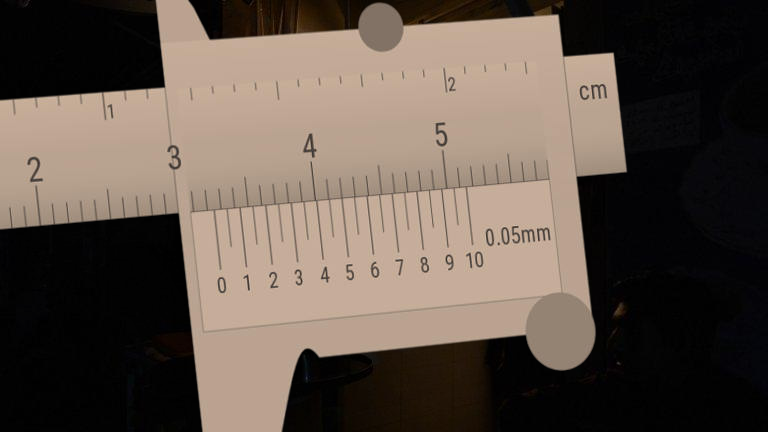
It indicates 32.5 mm
